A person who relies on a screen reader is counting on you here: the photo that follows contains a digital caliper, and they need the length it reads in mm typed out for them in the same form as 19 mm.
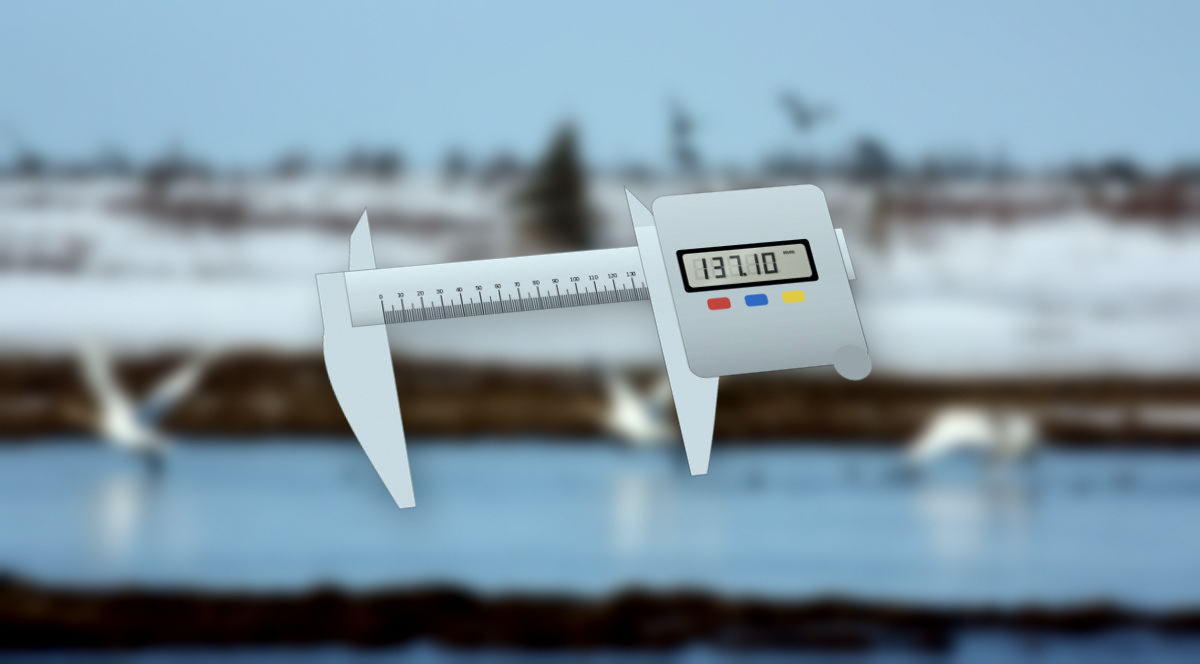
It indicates 137.10 mm
